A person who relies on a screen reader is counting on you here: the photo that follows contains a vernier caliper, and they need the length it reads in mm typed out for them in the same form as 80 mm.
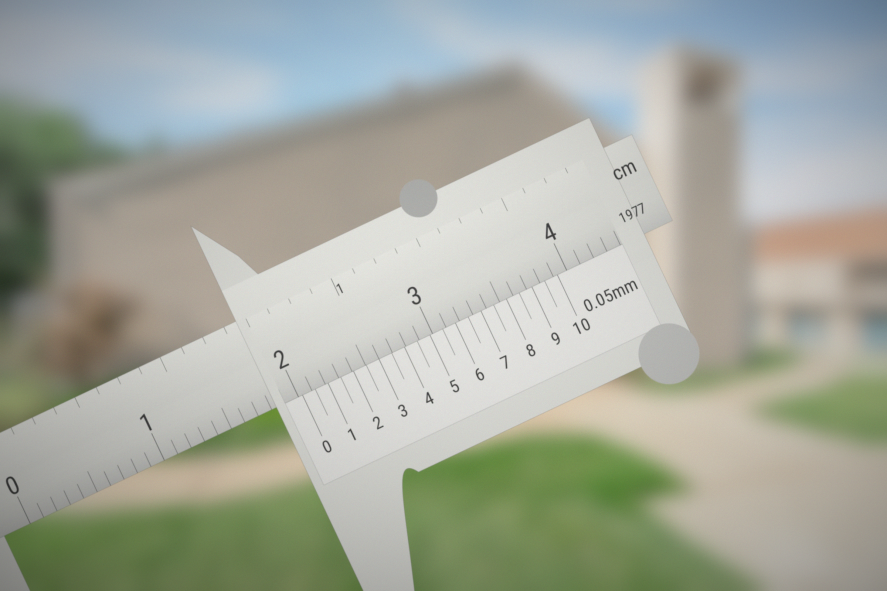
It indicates 20.3 mm
